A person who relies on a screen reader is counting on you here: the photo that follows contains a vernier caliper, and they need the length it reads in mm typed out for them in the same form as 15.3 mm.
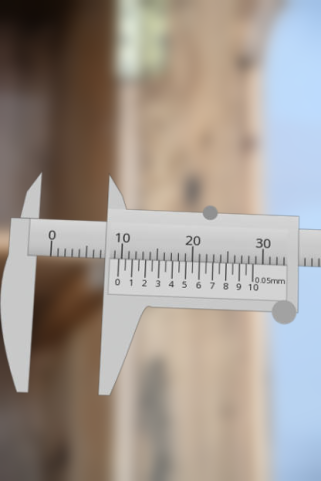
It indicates 9.6 mm
